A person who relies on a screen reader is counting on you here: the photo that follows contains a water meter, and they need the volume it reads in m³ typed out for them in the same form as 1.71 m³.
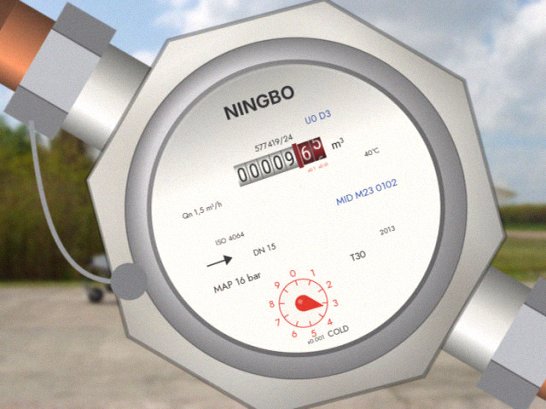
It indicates 9.653 m³
